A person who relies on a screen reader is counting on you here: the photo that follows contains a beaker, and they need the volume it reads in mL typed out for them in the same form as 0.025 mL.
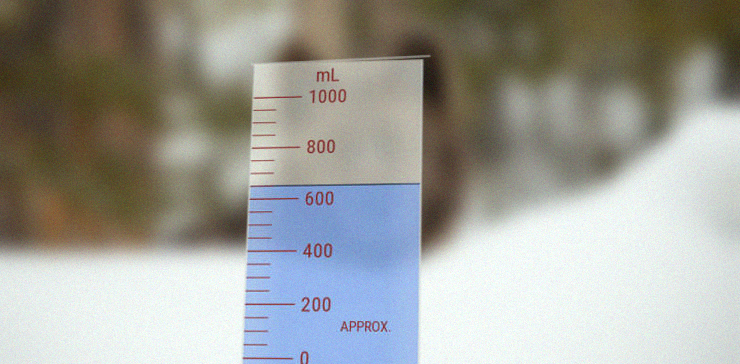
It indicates 650 mL
